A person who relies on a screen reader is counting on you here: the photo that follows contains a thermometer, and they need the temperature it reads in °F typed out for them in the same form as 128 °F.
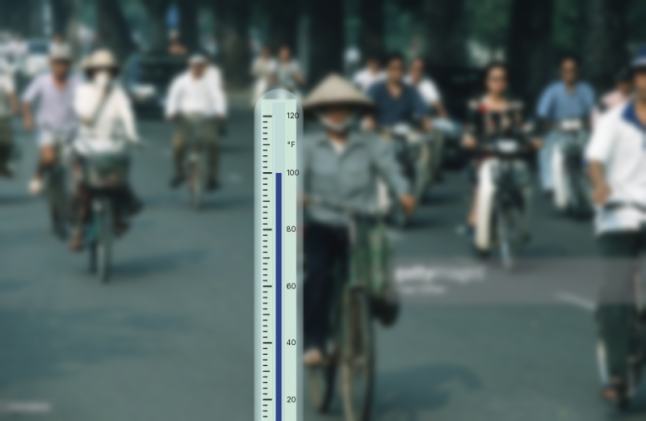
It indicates 100 °F
